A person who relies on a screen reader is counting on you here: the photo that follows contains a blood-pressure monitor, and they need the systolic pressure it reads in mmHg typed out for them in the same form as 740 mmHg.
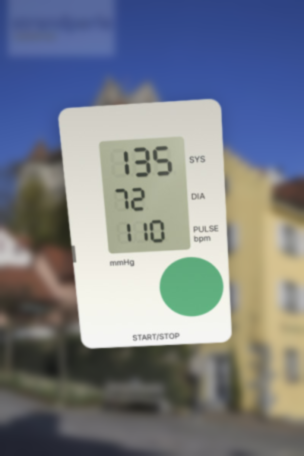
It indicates 135 mmHg
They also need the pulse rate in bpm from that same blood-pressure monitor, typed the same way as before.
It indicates 110 bpm
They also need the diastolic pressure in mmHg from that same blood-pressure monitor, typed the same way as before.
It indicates 72 mmHg
